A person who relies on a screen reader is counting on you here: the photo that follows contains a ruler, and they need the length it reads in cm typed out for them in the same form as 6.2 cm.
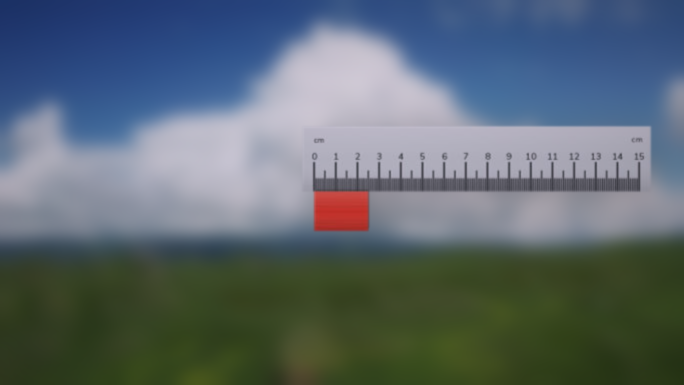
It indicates 2.5 cm
